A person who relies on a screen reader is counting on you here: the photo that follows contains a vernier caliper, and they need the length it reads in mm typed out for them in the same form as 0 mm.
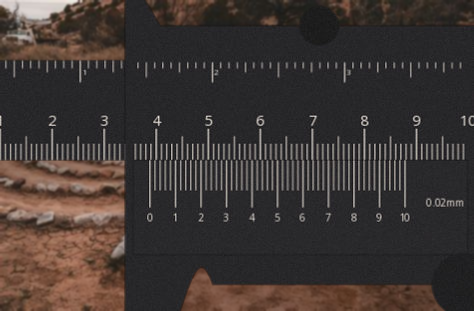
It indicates 38.8 mm
